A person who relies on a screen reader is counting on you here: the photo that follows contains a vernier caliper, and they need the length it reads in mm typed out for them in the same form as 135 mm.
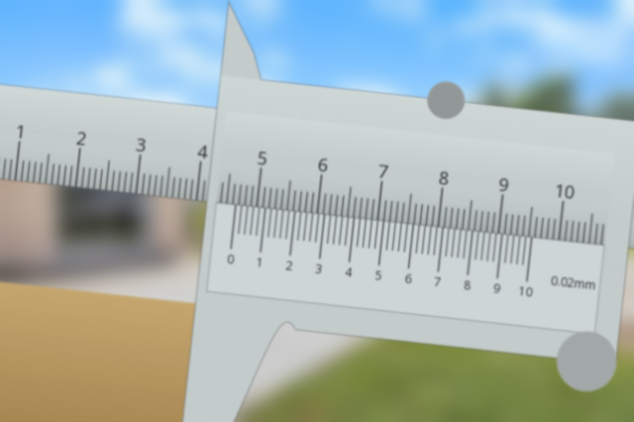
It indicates 46.5 mm
